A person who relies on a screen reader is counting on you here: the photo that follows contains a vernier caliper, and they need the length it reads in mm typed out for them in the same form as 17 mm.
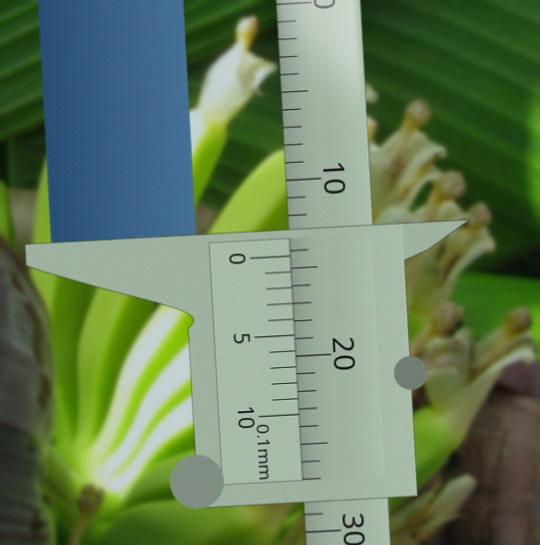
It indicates 14.3 mm
